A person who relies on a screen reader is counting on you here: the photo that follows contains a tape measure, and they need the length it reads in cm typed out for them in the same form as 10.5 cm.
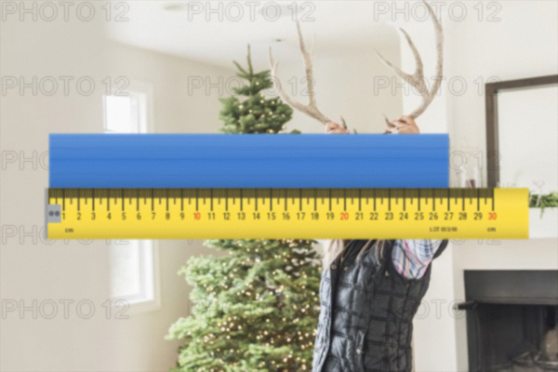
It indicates 27 cm
